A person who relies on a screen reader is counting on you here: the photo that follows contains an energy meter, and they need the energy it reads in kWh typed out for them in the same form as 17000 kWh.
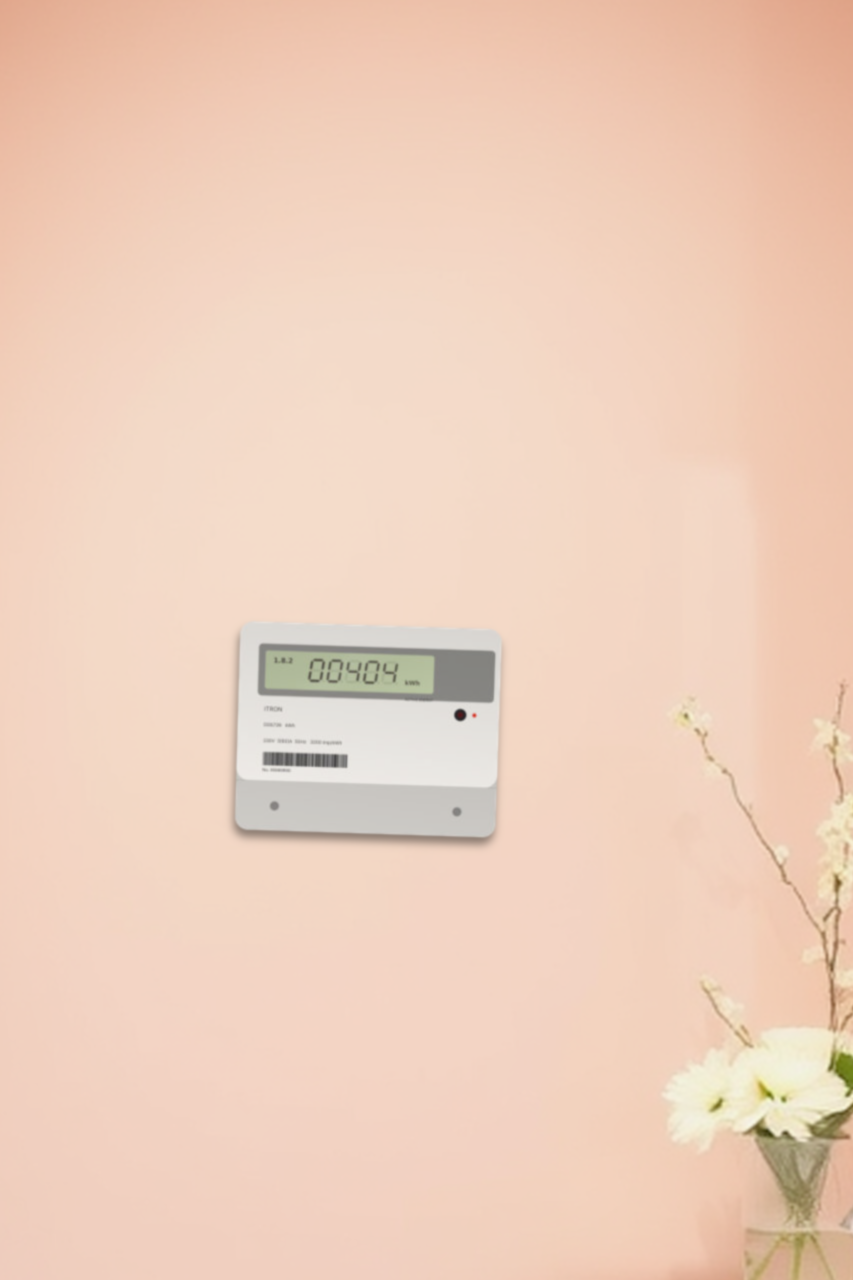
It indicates 404 kWh
